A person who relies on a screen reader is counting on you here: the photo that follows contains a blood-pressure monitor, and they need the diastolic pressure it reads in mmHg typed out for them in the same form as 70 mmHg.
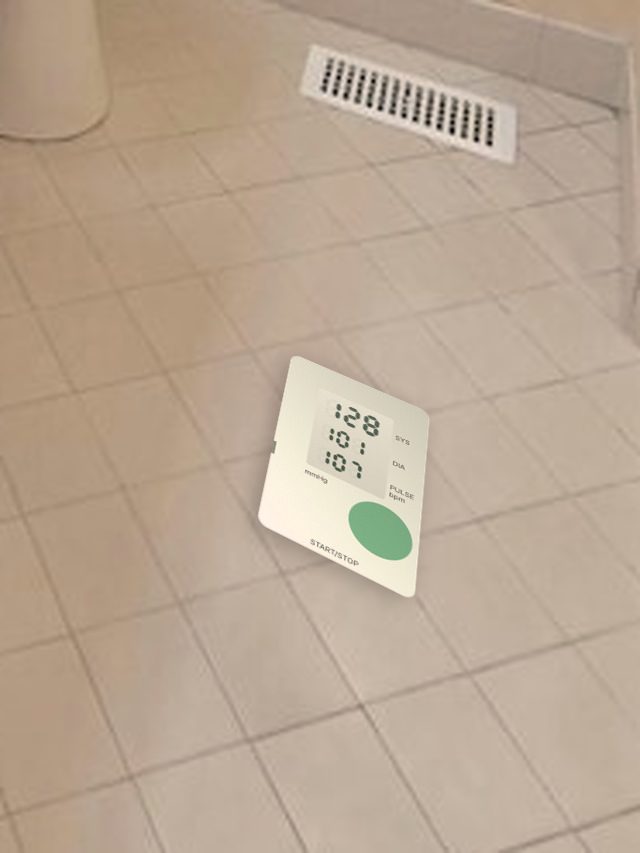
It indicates 101 mmHg
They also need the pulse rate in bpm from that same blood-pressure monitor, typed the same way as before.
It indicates 107 bpm
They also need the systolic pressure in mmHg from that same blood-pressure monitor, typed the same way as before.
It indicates 128 mmHg
